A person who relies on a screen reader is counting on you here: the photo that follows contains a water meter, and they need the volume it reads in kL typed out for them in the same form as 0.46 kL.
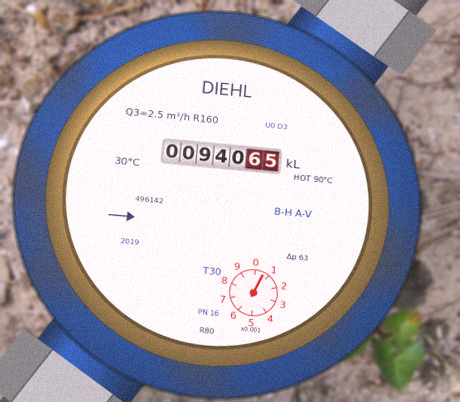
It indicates 940.650 kL
